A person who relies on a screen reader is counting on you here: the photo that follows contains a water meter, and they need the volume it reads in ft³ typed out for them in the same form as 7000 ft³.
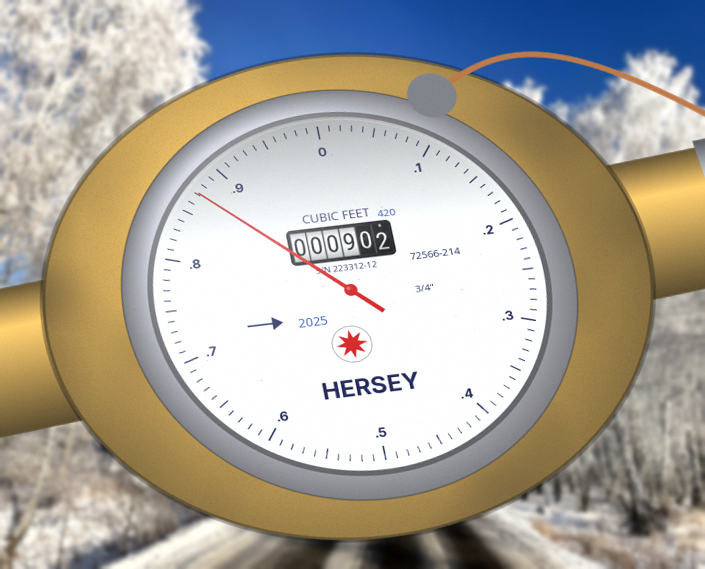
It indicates 901.87 ft³
